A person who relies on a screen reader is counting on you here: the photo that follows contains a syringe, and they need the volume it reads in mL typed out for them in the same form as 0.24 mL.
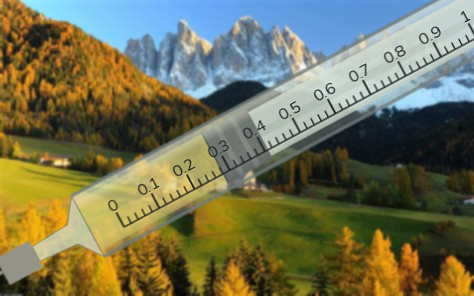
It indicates 0.28 mL
